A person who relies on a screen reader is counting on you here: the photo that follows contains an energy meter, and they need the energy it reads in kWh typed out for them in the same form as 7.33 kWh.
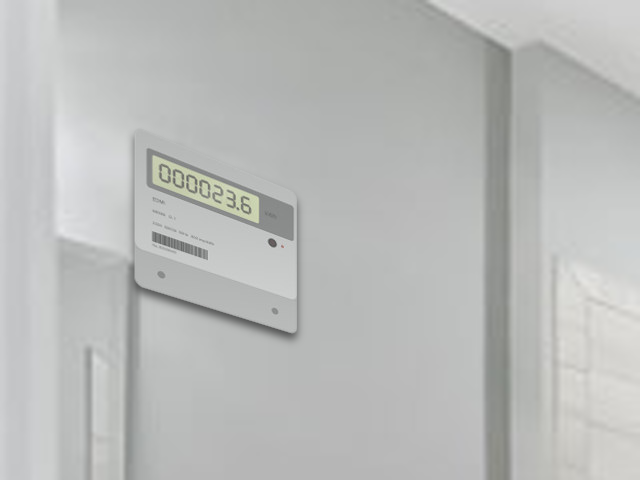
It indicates 23.6 kWh
